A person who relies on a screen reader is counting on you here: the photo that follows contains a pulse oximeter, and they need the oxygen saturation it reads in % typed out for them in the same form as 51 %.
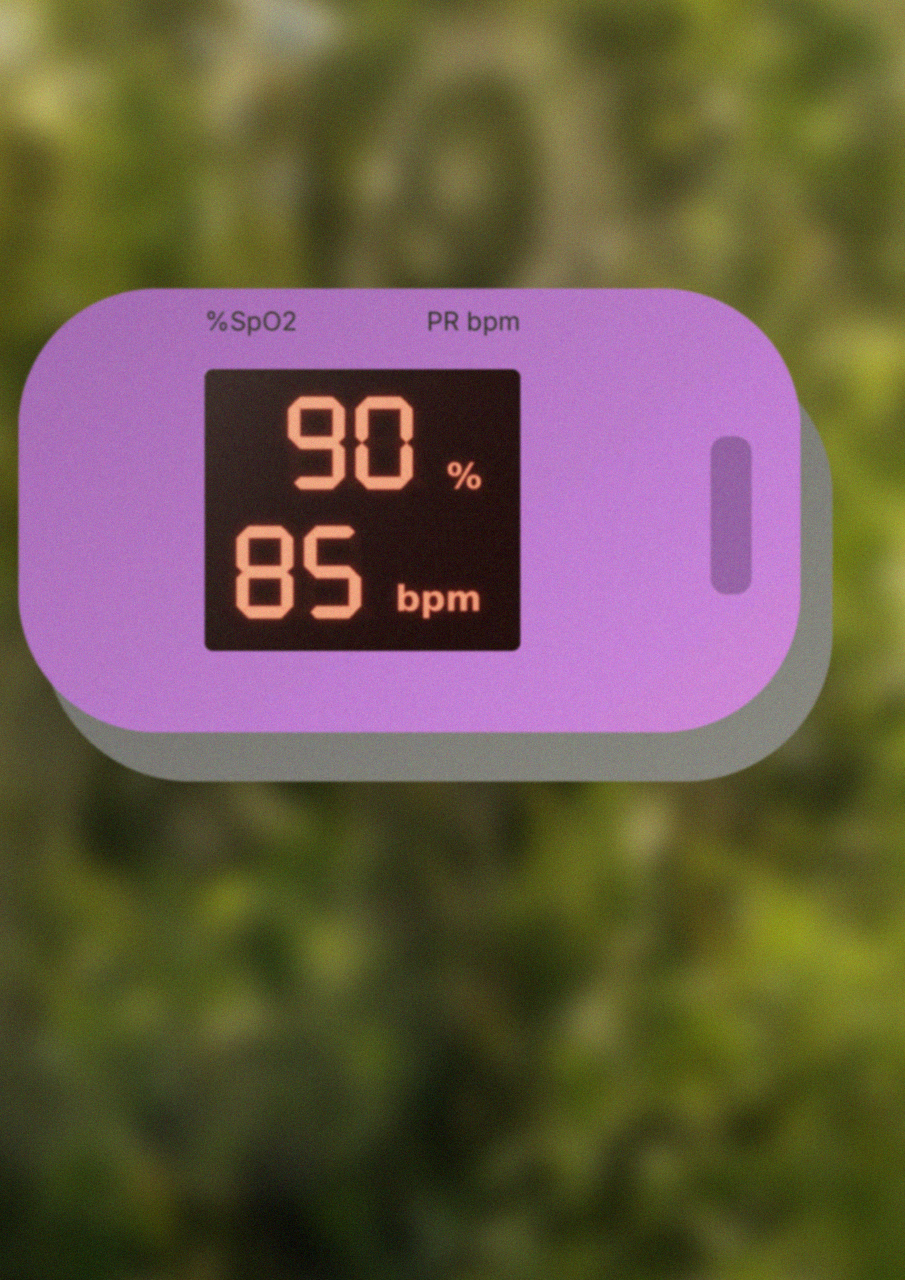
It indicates 90 %
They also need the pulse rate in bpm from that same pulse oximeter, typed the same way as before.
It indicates 85 bpm
